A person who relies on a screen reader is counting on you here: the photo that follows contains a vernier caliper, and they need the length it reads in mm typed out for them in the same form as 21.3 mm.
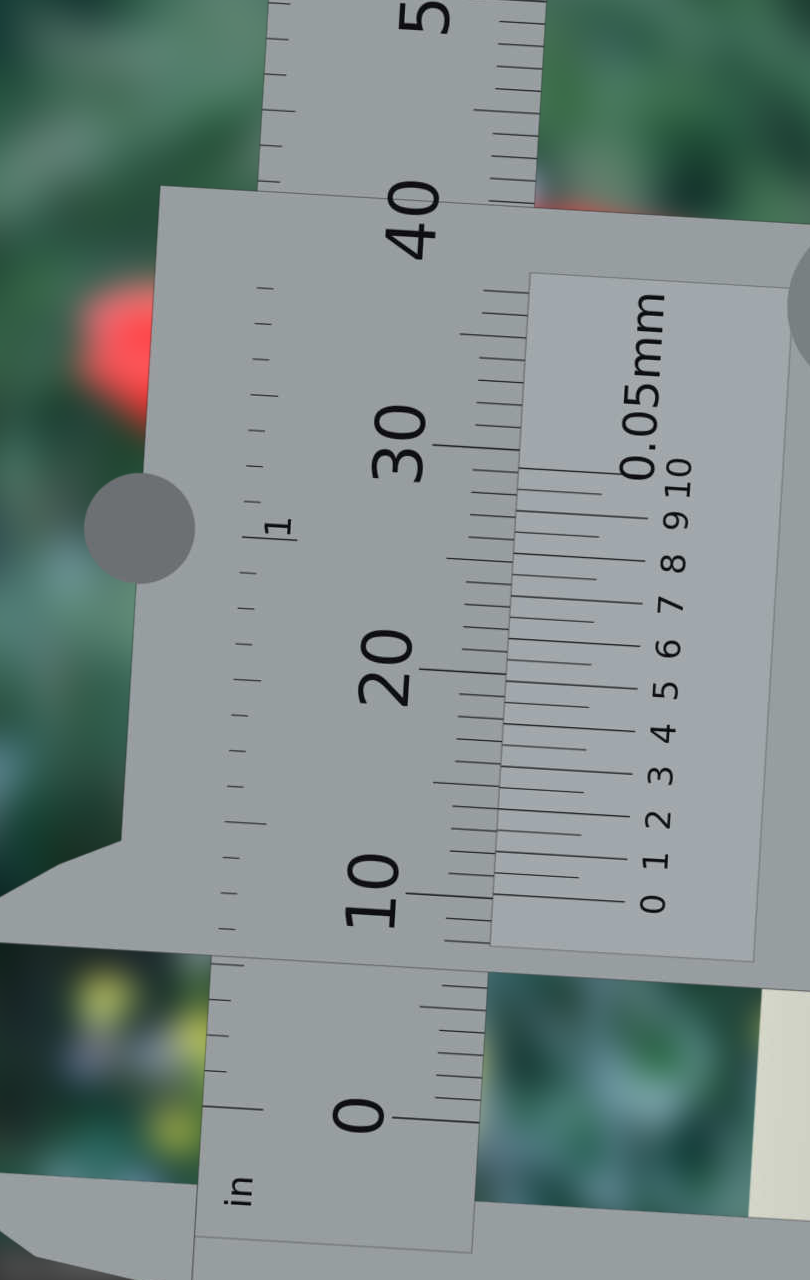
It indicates 10.2 mm
